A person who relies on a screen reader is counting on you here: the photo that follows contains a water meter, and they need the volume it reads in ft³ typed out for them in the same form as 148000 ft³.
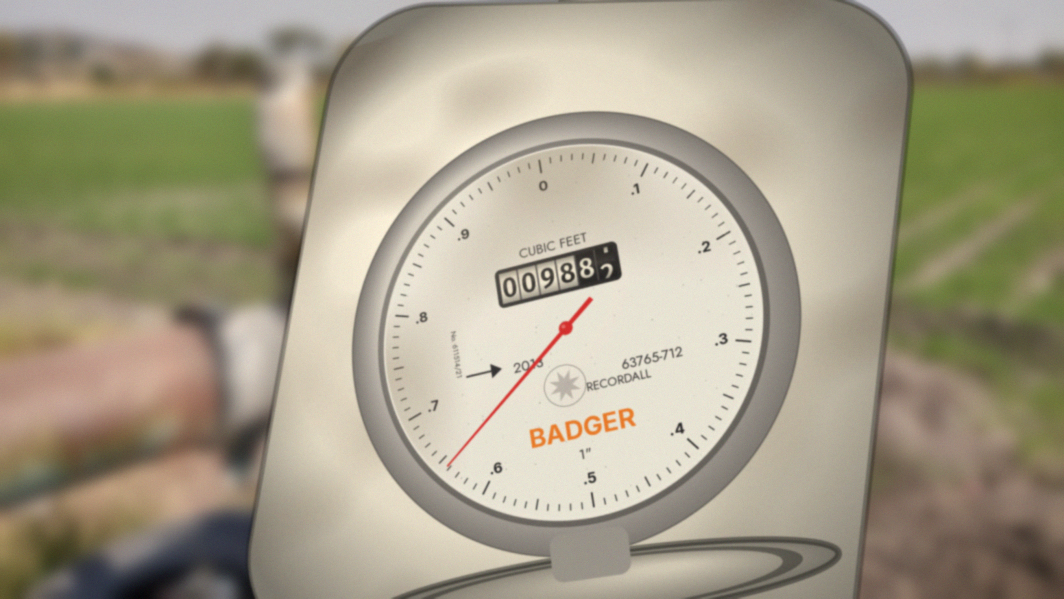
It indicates 9881.64 ft³
